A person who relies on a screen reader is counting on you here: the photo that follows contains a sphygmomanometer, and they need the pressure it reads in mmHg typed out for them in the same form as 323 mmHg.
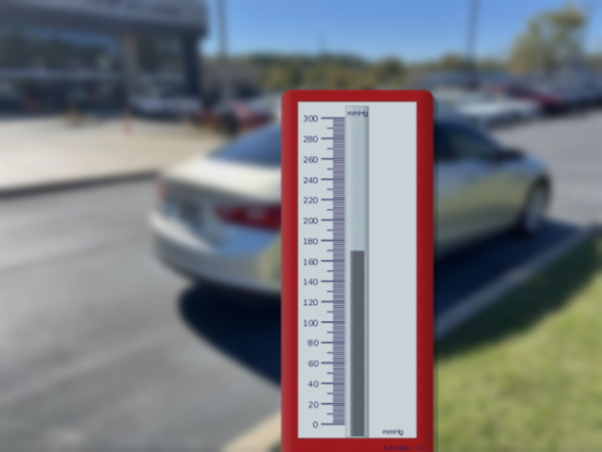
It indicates 170 mmHg
